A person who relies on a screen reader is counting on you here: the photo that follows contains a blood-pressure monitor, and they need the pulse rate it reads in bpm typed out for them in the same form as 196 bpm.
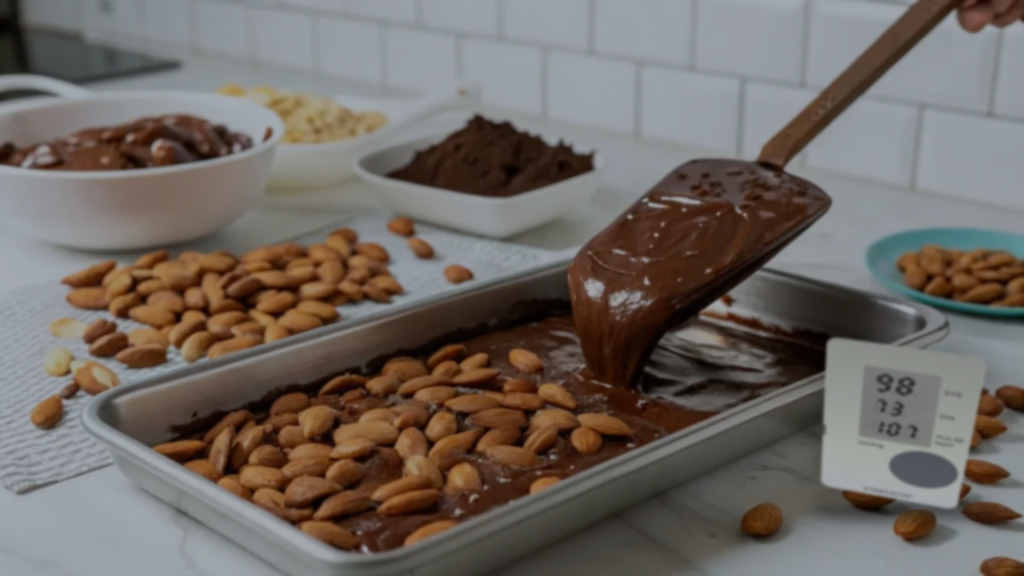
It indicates 107 bpm
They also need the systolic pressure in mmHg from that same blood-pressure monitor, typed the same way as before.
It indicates 98 mmHg
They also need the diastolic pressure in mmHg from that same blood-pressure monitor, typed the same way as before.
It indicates 73 mmHg
